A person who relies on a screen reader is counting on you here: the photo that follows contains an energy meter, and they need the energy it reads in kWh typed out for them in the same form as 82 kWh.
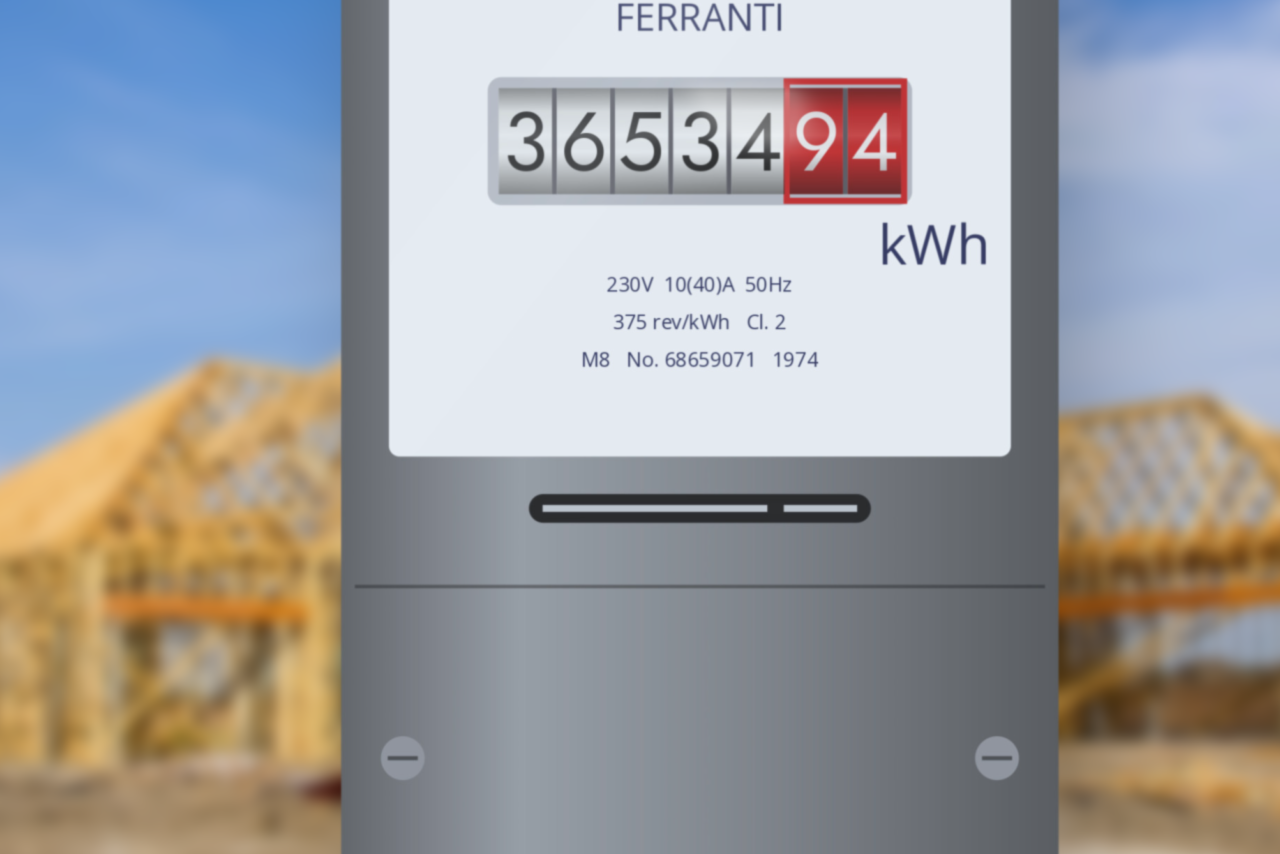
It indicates 36534.94 kWh
